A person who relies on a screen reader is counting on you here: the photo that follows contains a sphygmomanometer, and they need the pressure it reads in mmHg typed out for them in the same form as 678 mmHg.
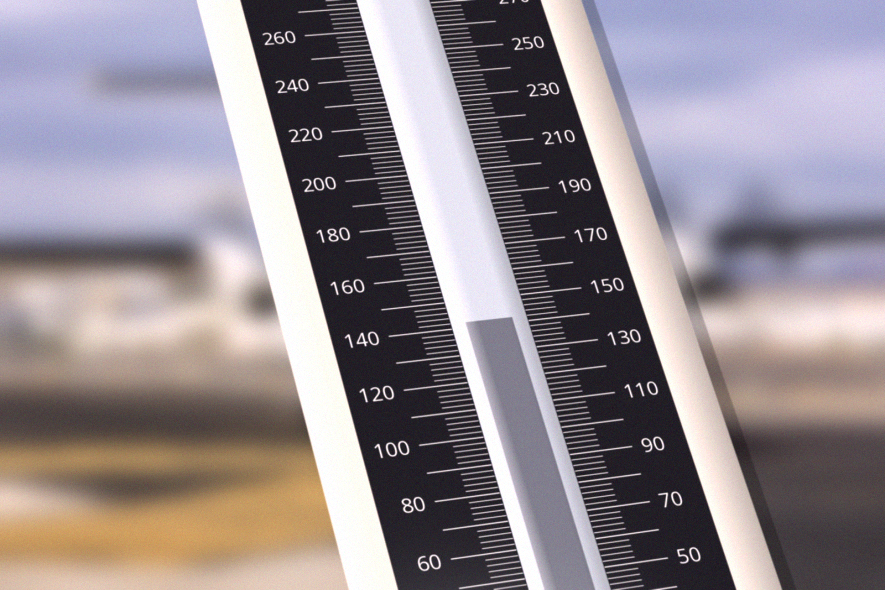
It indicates 142 mmHg
